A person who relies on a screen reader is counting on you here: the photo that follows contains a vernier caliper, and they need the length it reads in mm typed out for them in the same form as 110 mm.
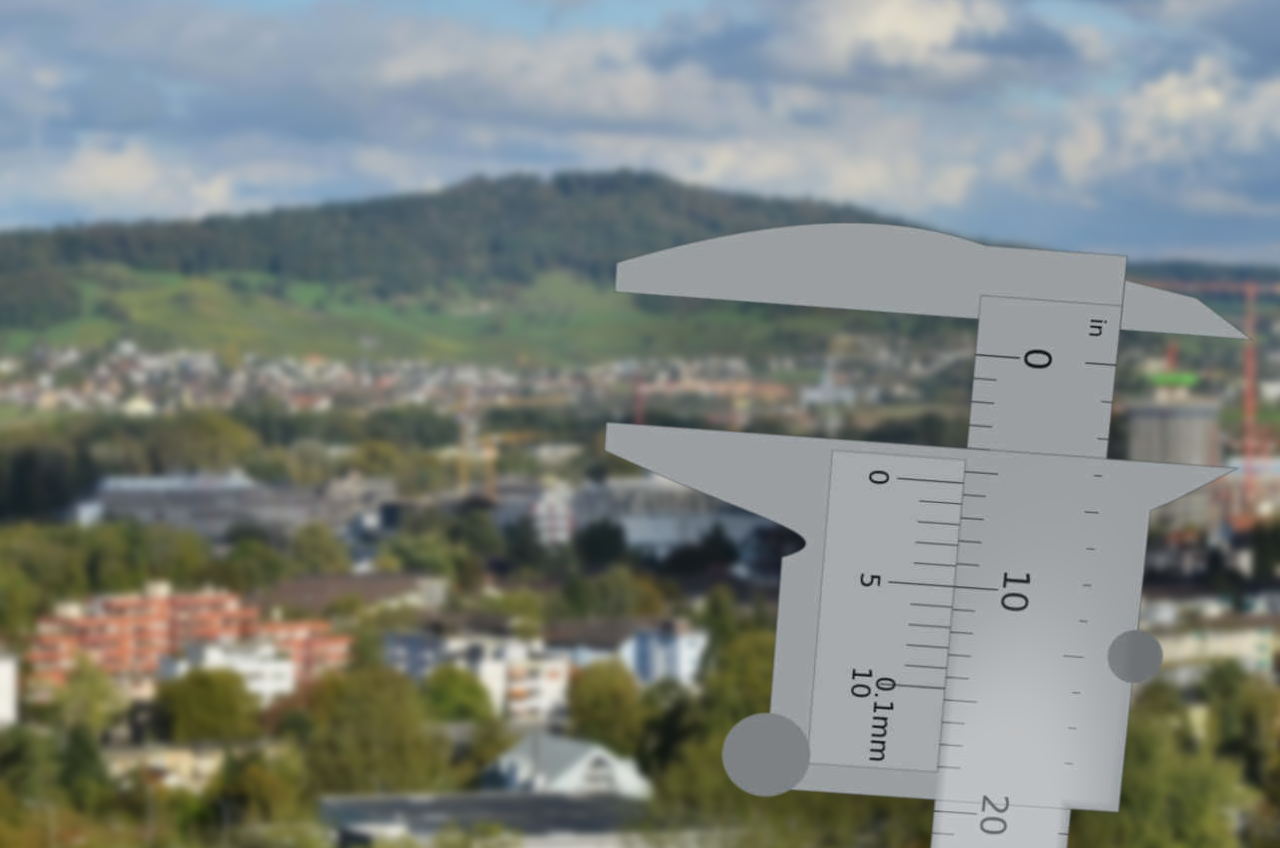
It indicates 5.5 mm
